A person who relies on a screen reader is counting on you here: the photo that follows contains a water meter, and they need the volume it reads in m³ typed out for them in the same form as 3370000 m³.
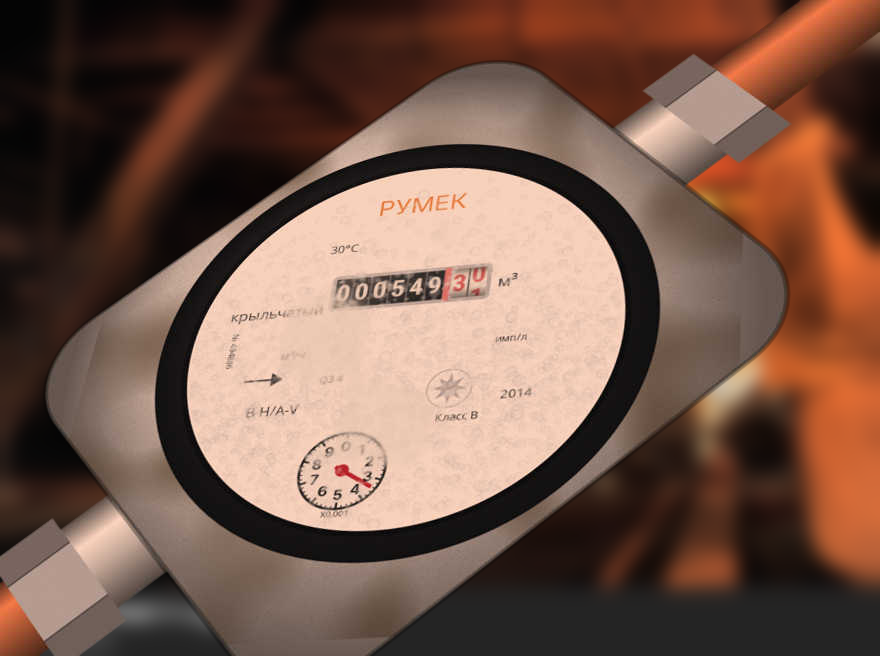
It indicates 549.303 m³
